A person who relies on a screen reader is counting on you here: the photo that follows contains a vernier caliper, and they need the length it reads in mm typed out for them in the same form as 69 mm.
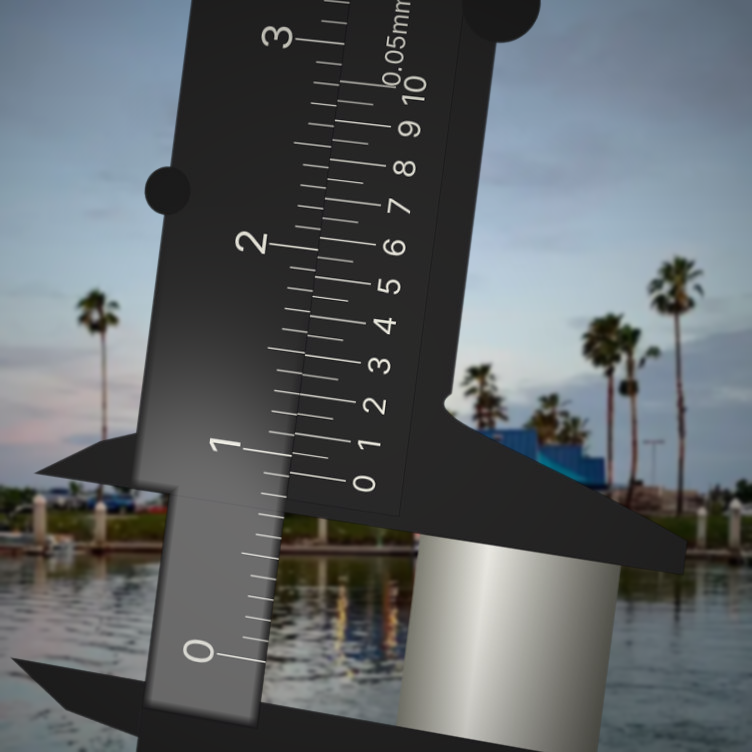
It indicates 9.2 mm
